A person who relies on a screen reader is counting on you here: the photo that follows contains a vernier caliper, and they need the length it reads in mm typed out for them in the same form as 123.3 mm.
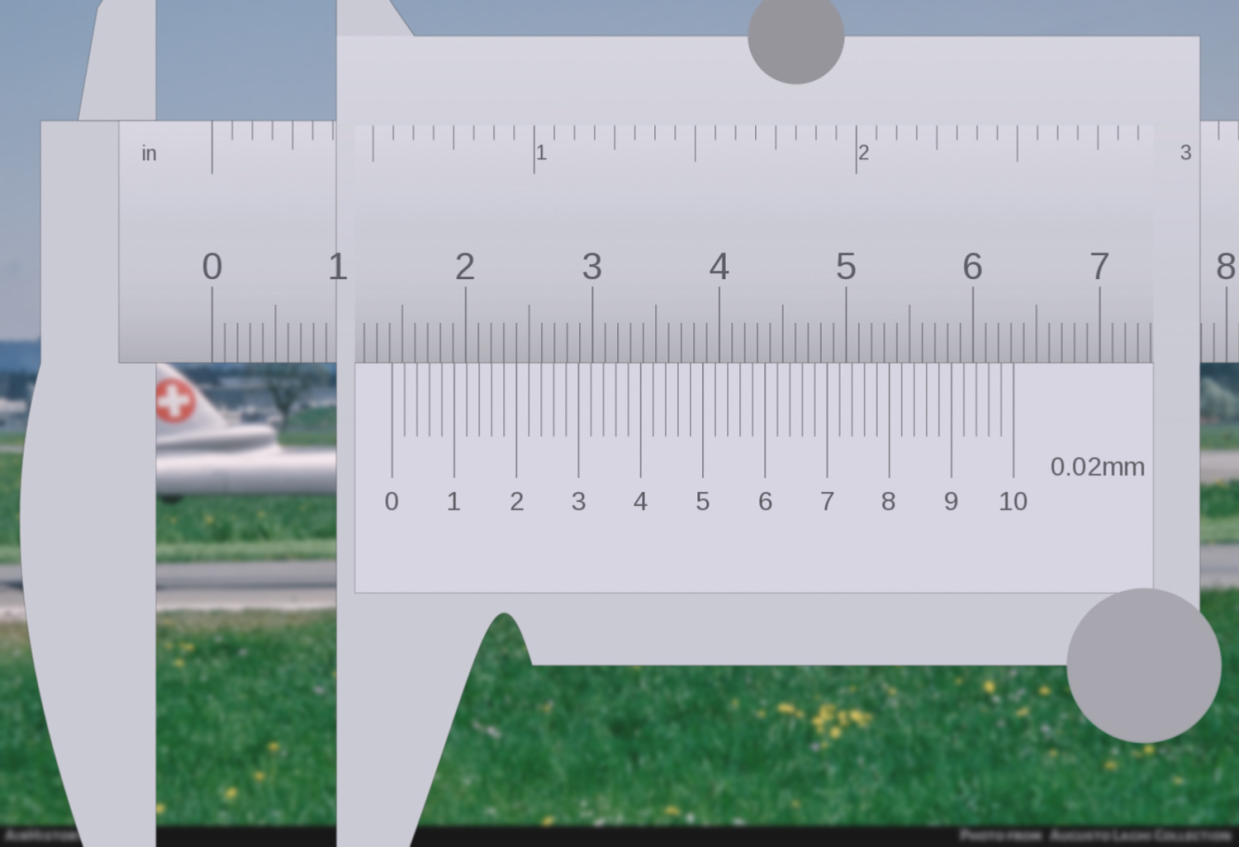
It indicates 14.2 mm
